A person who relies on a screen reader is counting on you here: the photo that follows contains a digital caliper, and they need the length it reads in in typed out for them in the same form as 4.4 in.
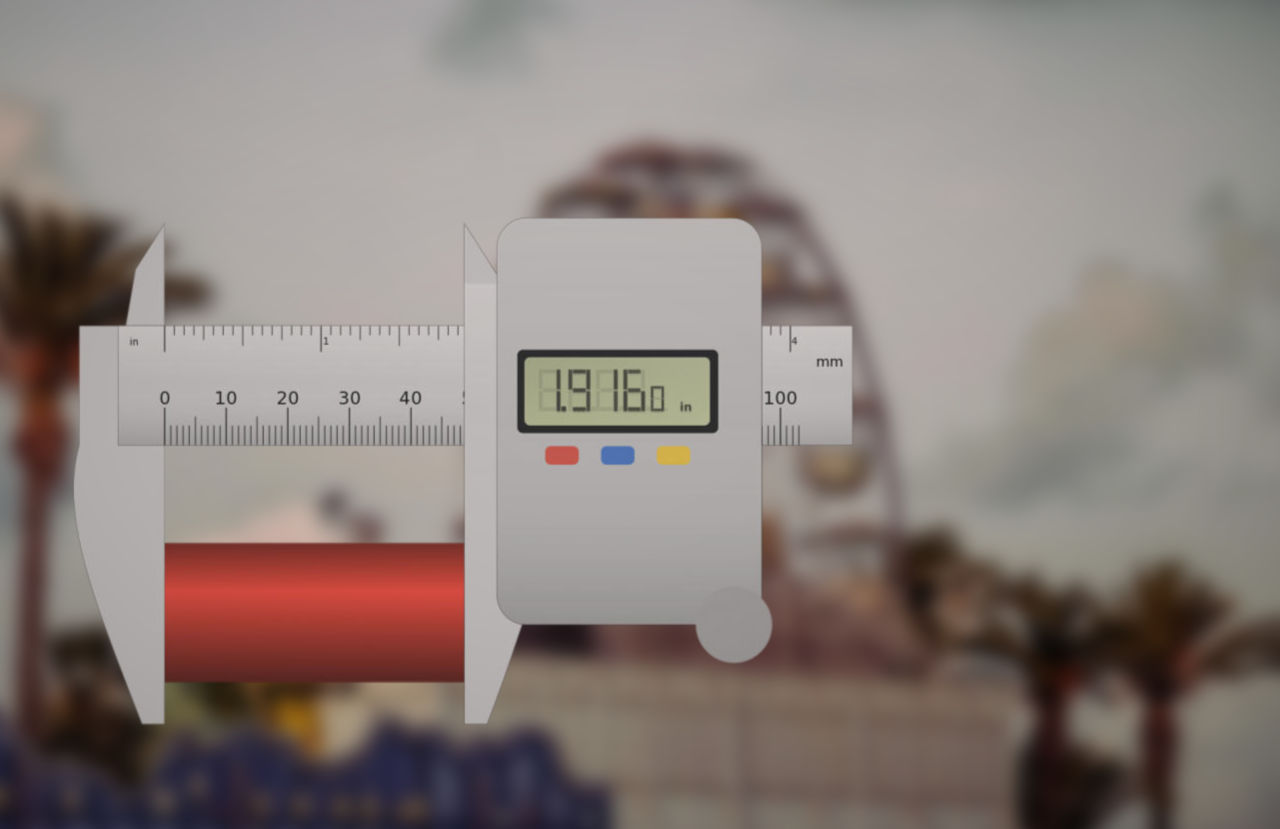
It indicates 1.9160 in
